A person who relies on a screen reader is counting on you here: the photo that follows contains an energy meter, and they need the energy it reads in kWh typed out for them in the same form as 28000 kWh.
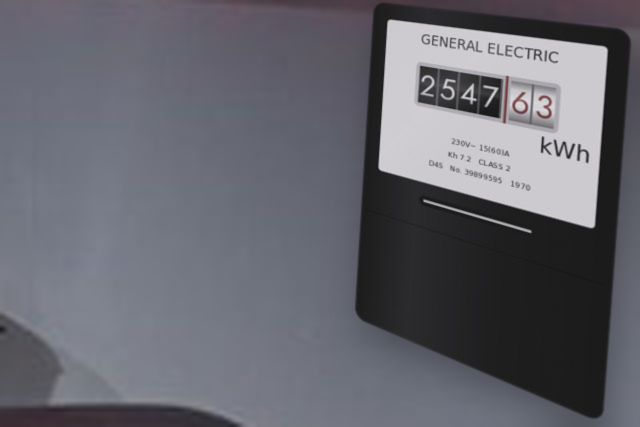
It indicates 2547.63 kWh
